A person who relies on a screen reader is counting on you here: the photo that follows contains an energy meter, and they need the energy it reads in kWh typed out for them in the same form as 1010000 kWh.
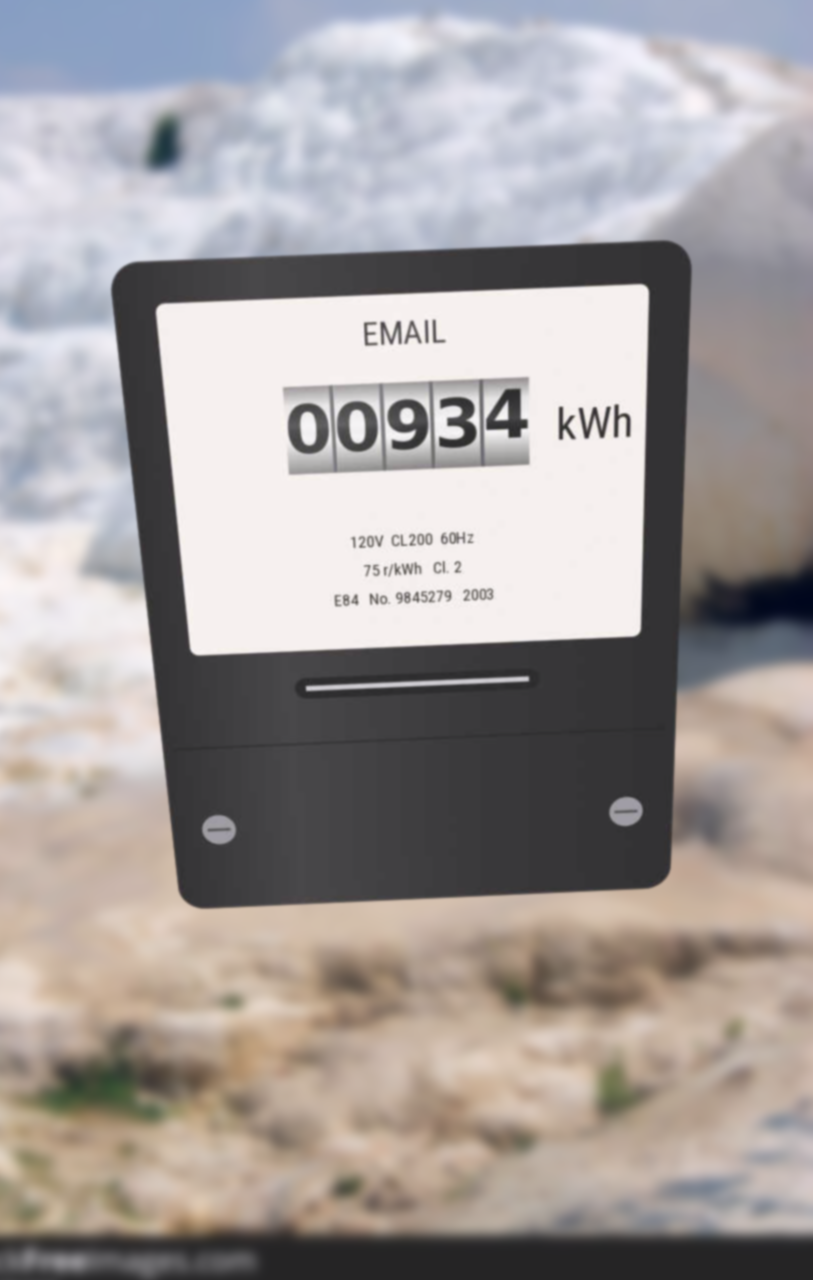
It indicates 934 kWh
